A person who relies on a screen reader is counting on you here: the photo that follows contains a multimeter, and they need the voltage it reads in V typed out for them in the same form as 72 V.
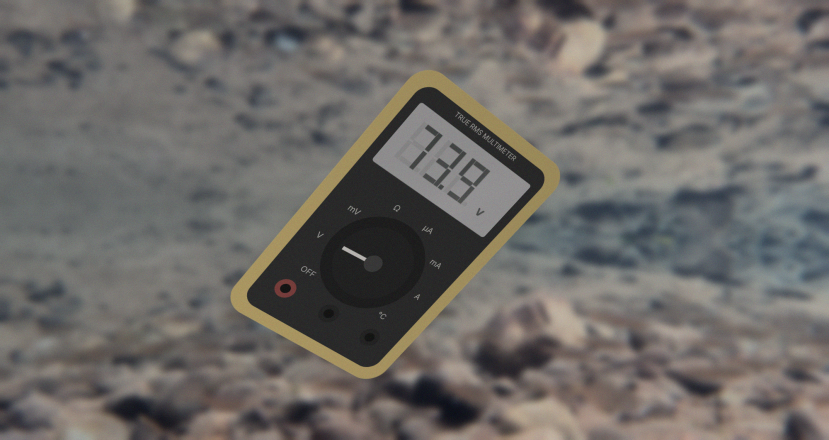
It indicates 73.9 V
